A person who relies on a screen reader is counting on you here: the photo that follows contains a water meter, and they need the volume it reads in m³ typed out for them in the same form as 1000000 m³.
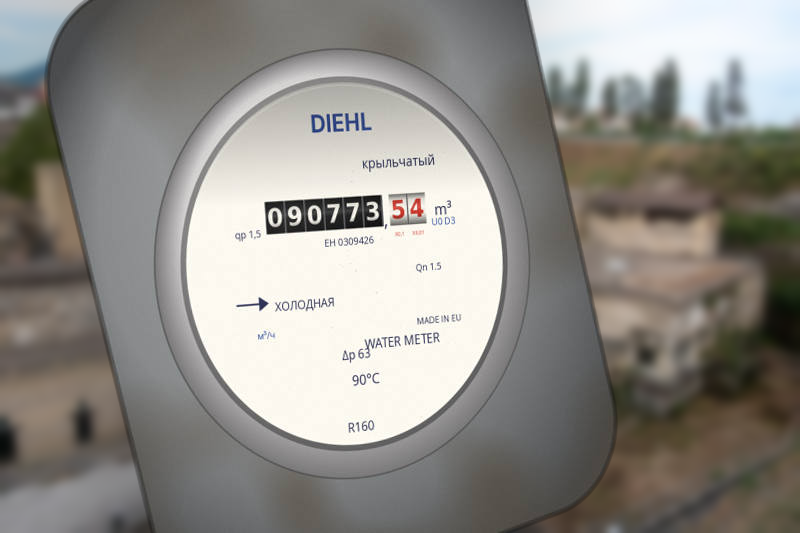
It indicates 90773.54 m³
